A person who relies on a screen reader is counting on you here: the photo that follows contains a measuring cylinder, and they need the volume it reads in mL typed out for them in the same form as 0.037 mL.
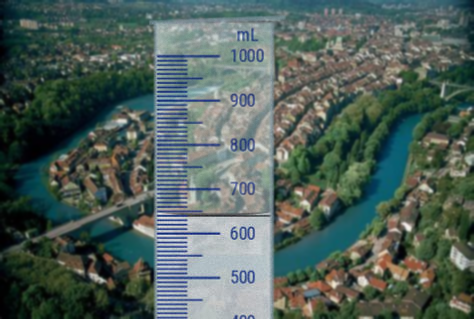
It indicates 640 mL
